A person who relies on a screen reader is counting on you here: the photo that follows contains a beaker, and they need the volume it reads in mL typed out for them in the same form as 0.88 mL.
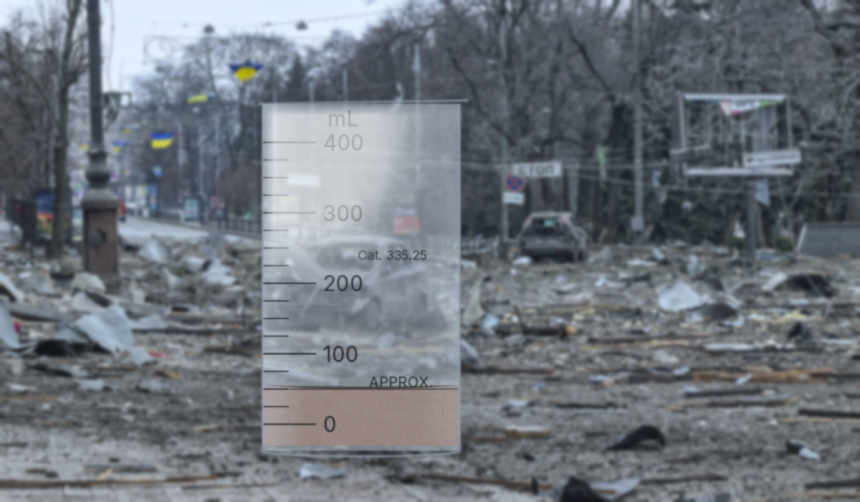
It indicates 50 mL
